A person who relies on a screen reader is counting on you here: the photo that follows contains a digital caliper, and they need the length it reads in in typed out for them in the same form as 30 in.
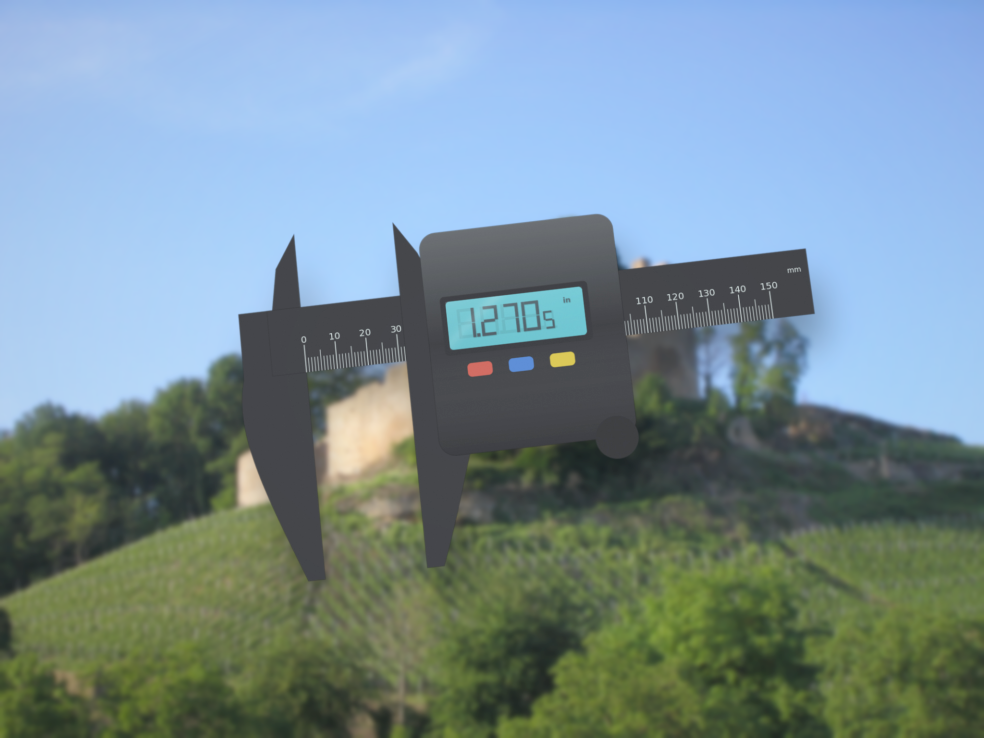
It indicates 1.2705 in
